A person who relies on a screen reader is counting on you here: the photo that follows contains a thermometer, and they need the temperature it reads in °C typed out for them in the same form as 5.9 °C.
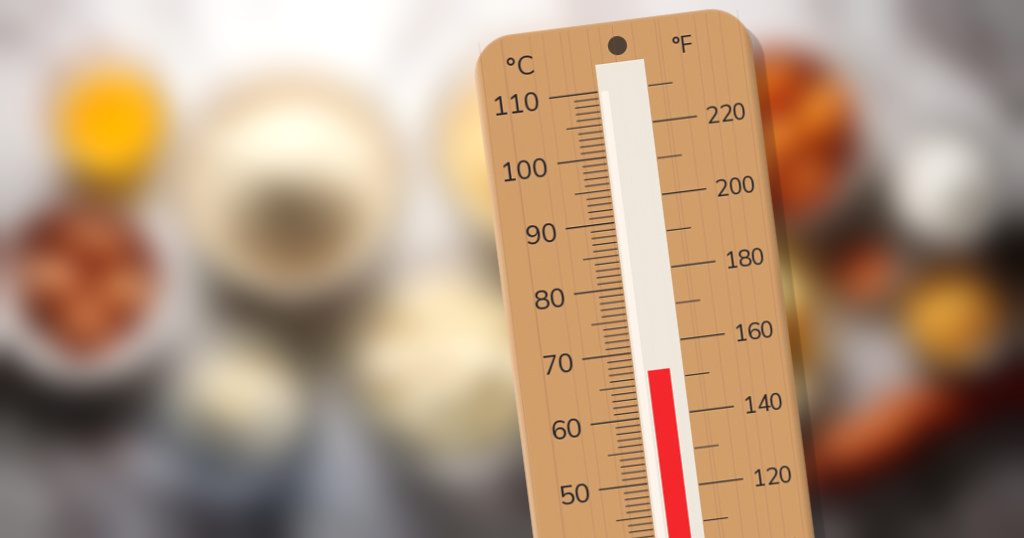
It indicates 67 °C
